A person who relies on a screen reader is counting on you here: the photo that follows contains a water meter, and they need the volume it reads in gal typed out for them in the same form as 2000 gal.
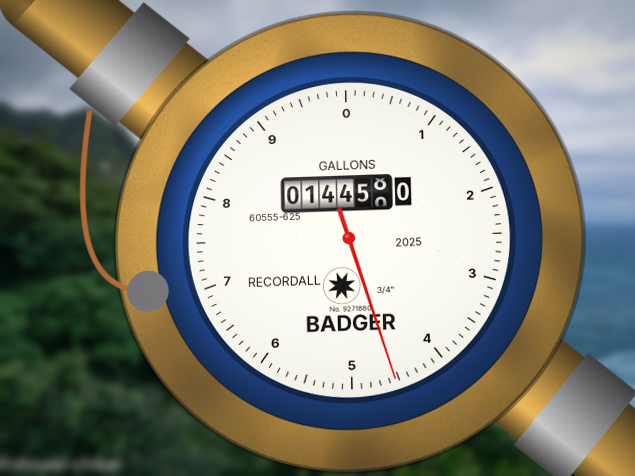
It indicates 144584.5 gal
